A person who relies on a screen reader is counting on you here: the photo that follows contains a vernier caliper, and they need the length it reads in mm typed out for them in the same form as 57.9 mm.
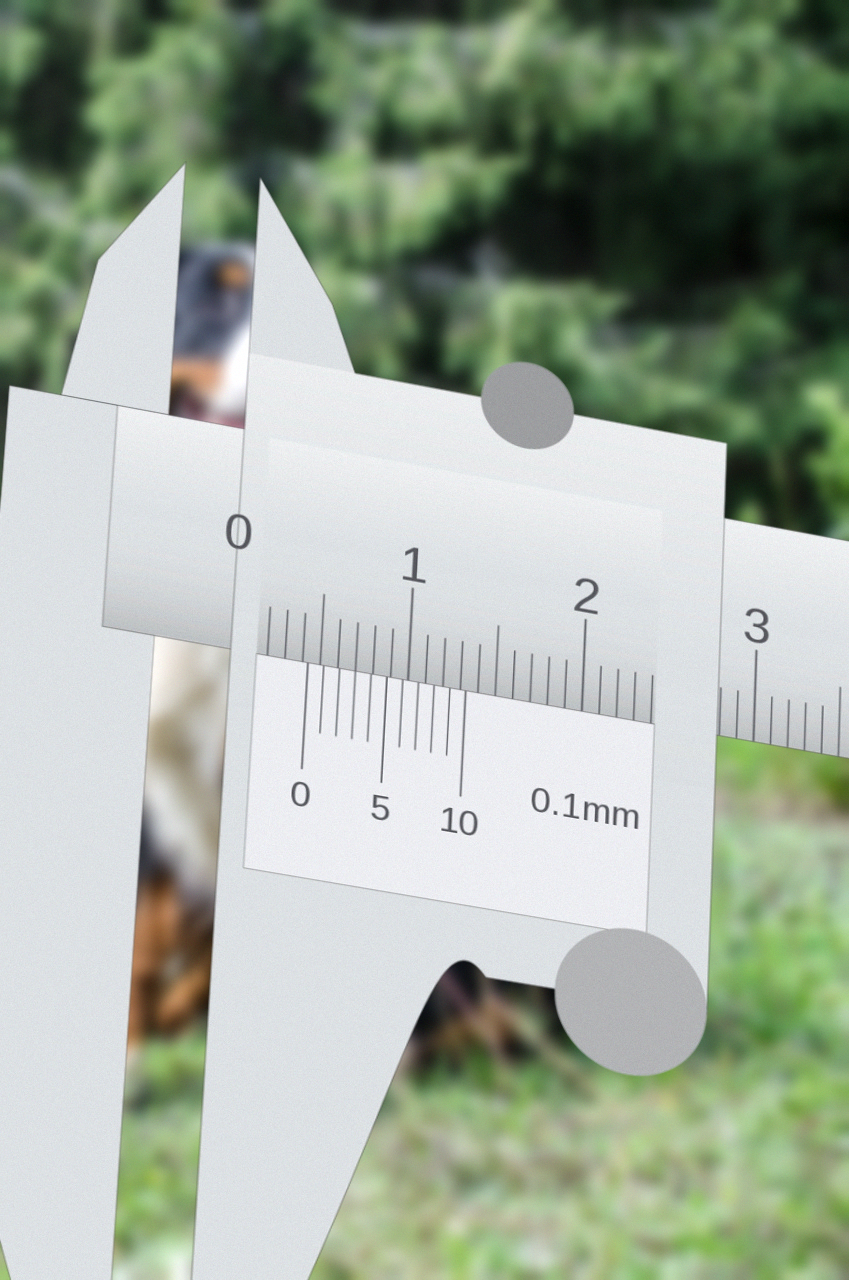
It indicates 4.3 mm
